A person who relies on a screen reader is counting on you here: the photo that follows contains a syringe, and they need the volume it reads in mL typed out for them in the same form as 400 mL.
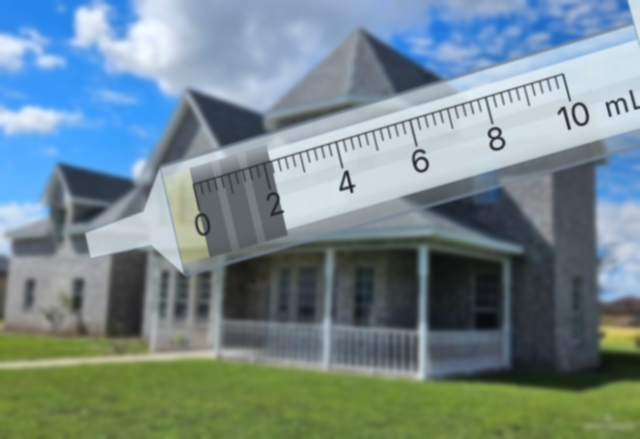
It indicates 0 mL
